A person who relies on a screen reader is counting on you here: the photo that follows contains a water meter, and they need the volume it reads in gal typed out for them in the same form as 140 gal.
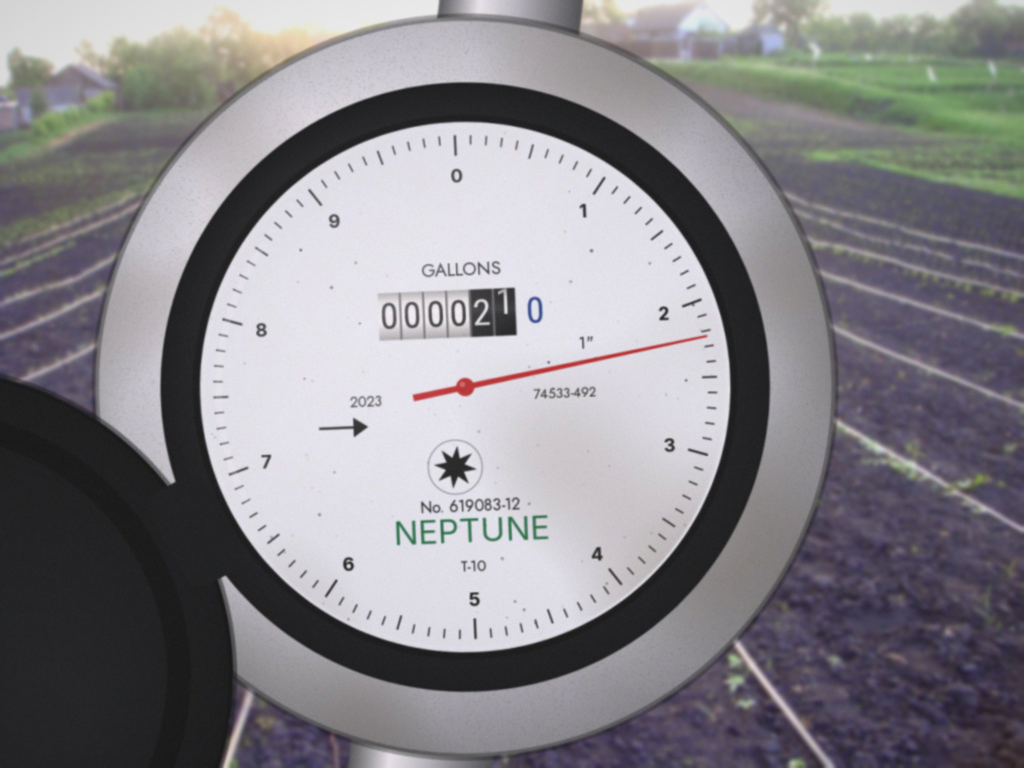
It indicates 212.2 gal
